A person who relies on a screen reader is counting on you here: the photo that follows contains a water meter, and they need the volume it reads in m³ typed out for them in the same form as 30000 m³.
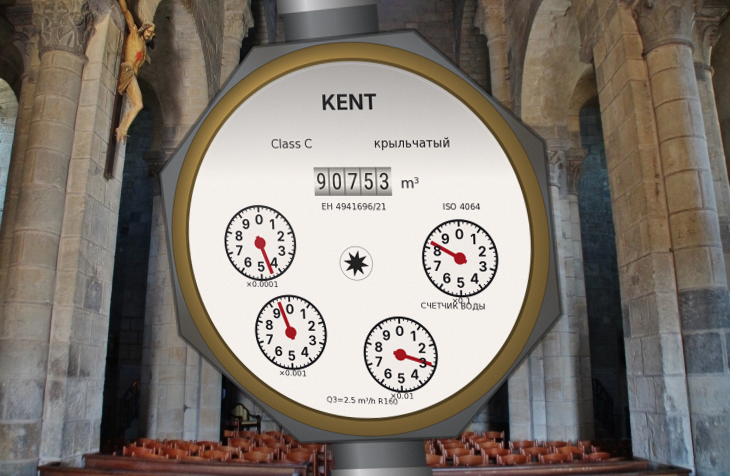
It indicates 90753.8294 m³
